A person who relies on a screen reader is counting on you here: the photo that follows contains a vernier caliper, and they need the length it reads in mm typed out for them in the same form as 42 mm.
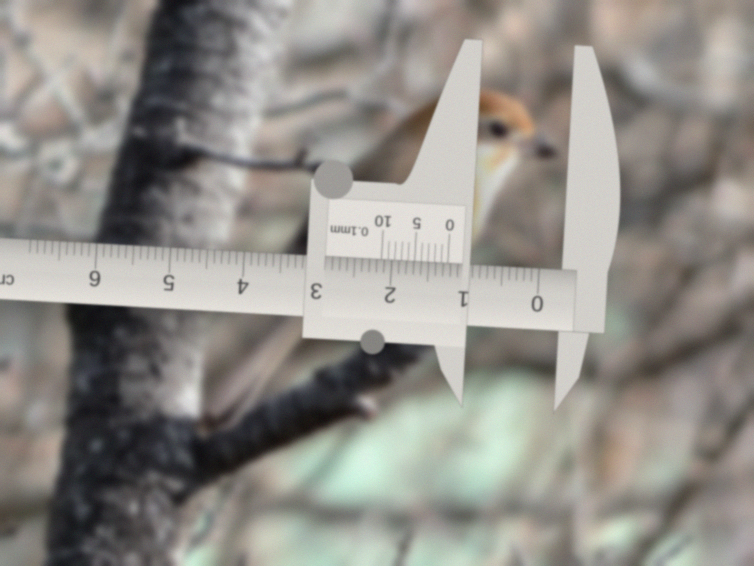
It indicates 12.4 mm
